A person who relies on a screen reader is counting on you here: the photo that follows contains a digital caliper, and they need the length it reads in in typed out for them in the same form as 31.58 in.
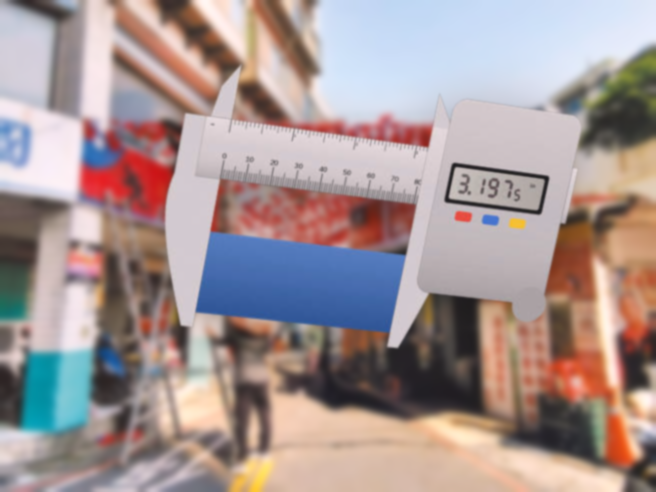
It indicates 3.1975 in
